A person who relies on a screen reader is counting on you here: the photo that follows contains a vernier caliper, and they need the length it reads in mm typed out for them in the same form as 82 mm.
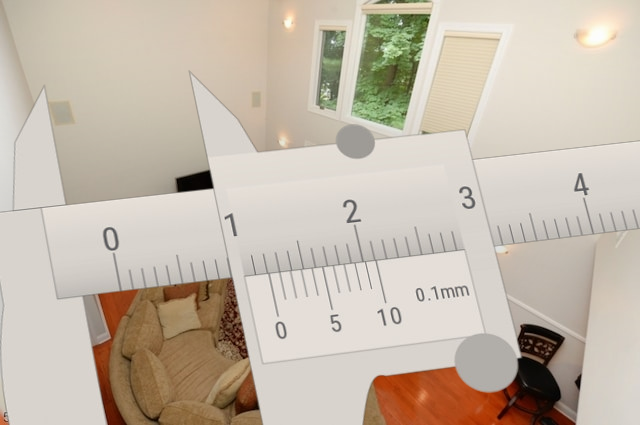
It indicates 12.1 mm
